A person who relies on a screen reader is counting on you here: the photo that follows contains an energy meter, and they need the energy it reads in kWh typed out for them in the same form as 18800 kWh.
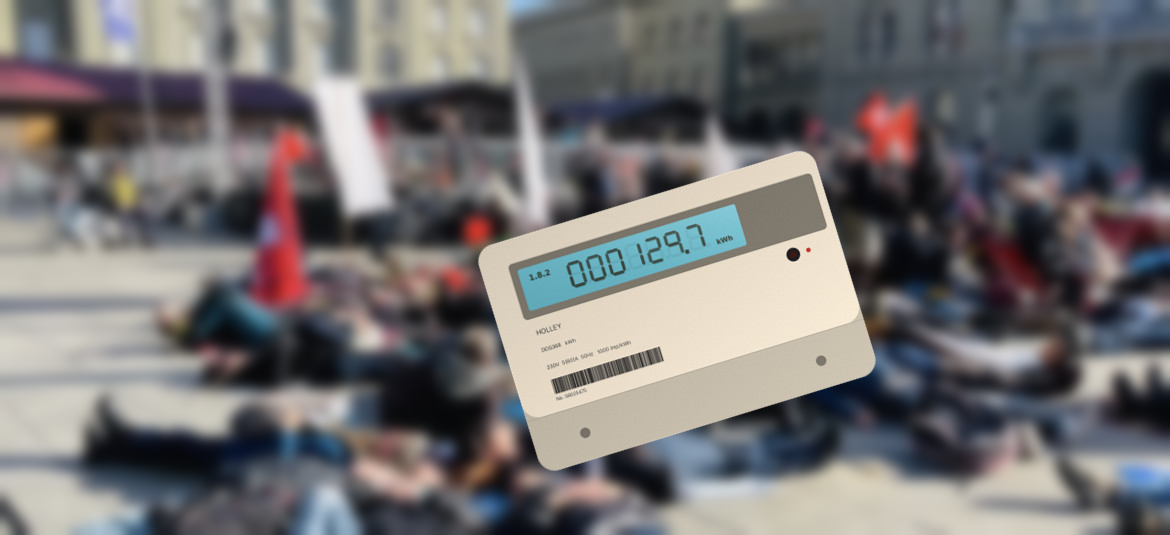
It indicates 129.7 kWh
